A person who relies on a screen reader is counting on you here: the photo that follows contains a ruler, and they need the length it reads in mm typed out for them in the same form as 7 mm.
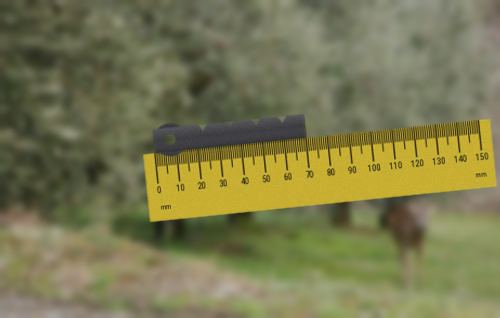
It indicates 70 mm
